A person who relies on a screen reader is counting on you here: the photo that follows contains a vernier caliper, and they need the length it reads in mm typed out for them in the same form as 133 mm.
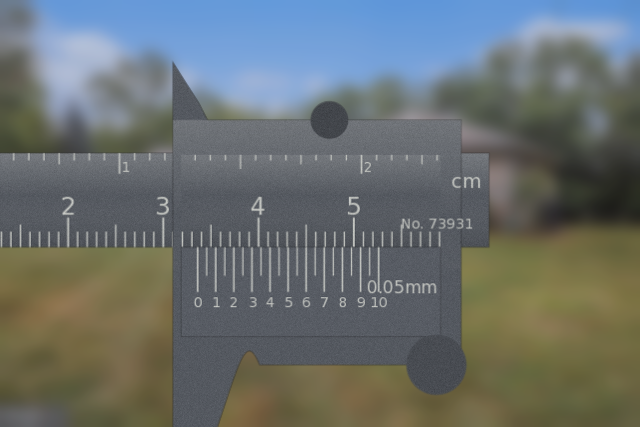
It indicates 33.6 mm
